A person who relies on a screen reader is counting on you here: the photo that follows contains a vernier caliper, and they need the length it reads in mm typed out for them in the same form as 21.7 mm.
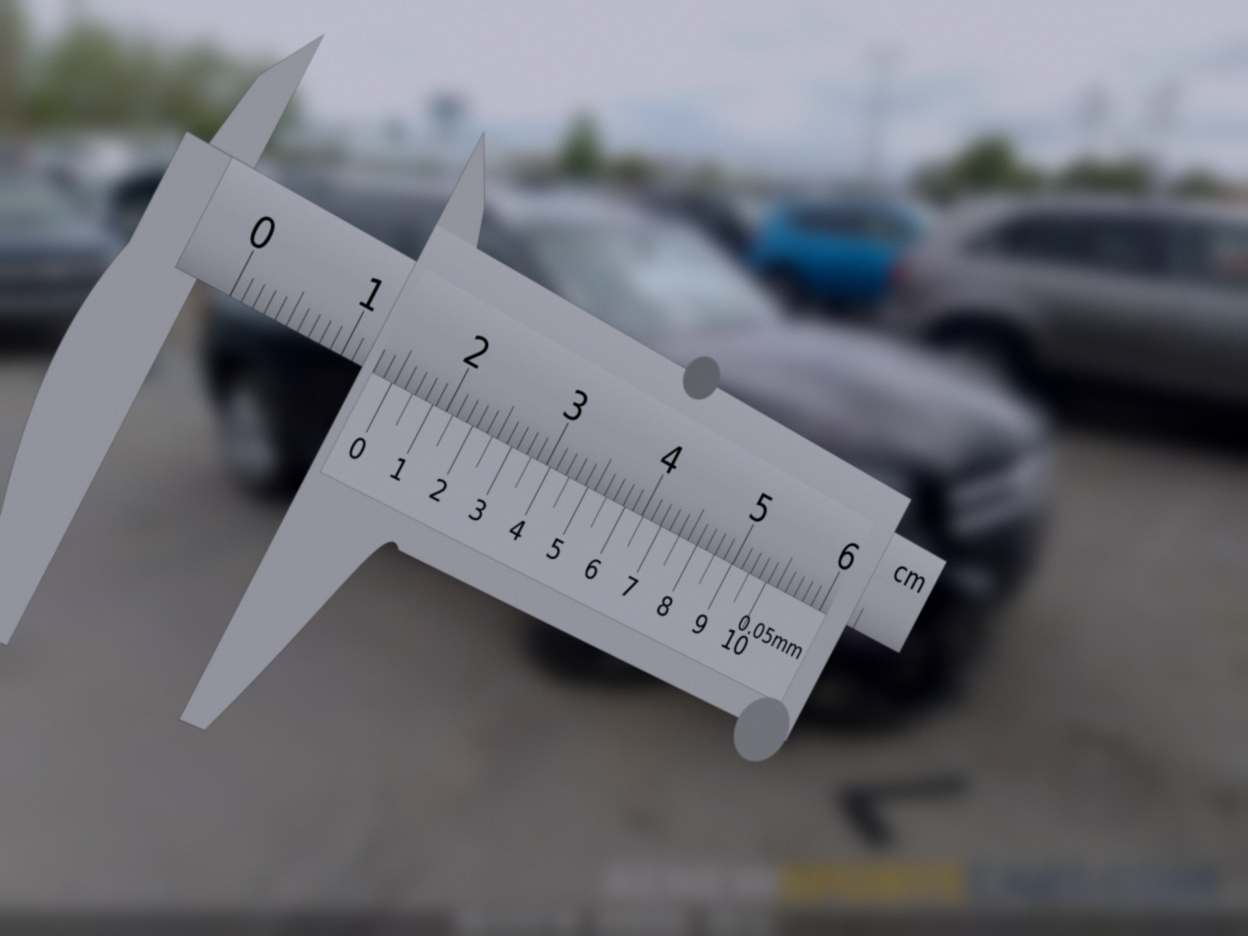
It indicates 14.8 mm
